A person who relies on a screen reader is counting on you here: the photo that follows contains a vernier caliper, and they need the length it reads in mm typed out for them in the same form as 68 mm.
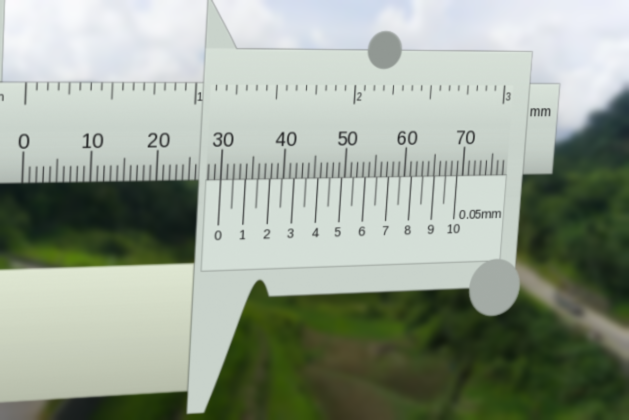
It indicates 30.0 mm
